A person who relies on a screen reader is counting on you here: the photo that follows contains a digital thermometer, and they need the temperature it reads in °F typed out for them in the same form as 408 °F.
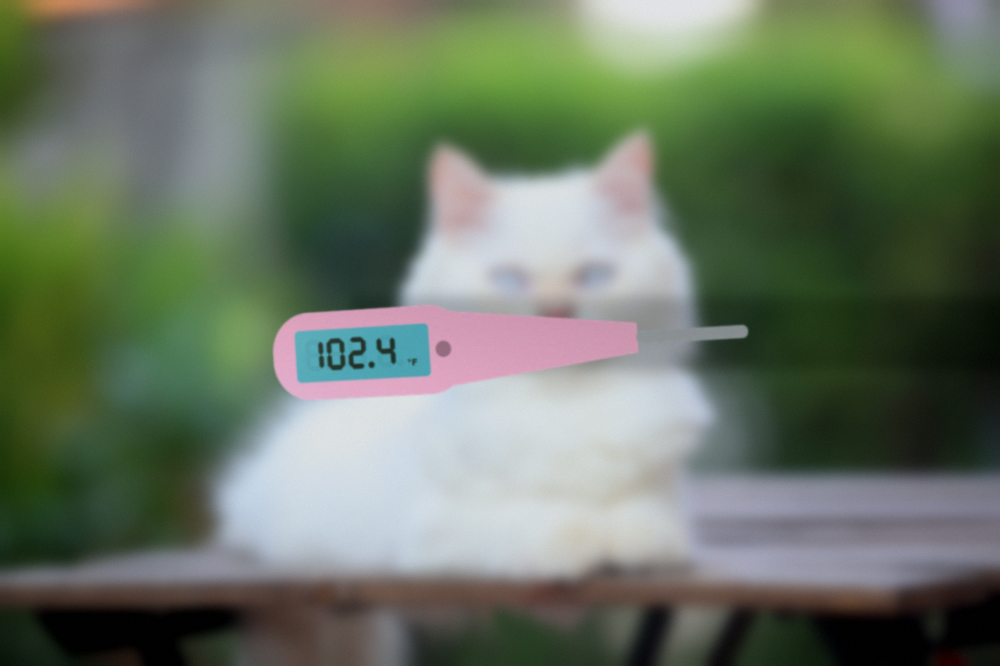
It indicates 102.4 °F
